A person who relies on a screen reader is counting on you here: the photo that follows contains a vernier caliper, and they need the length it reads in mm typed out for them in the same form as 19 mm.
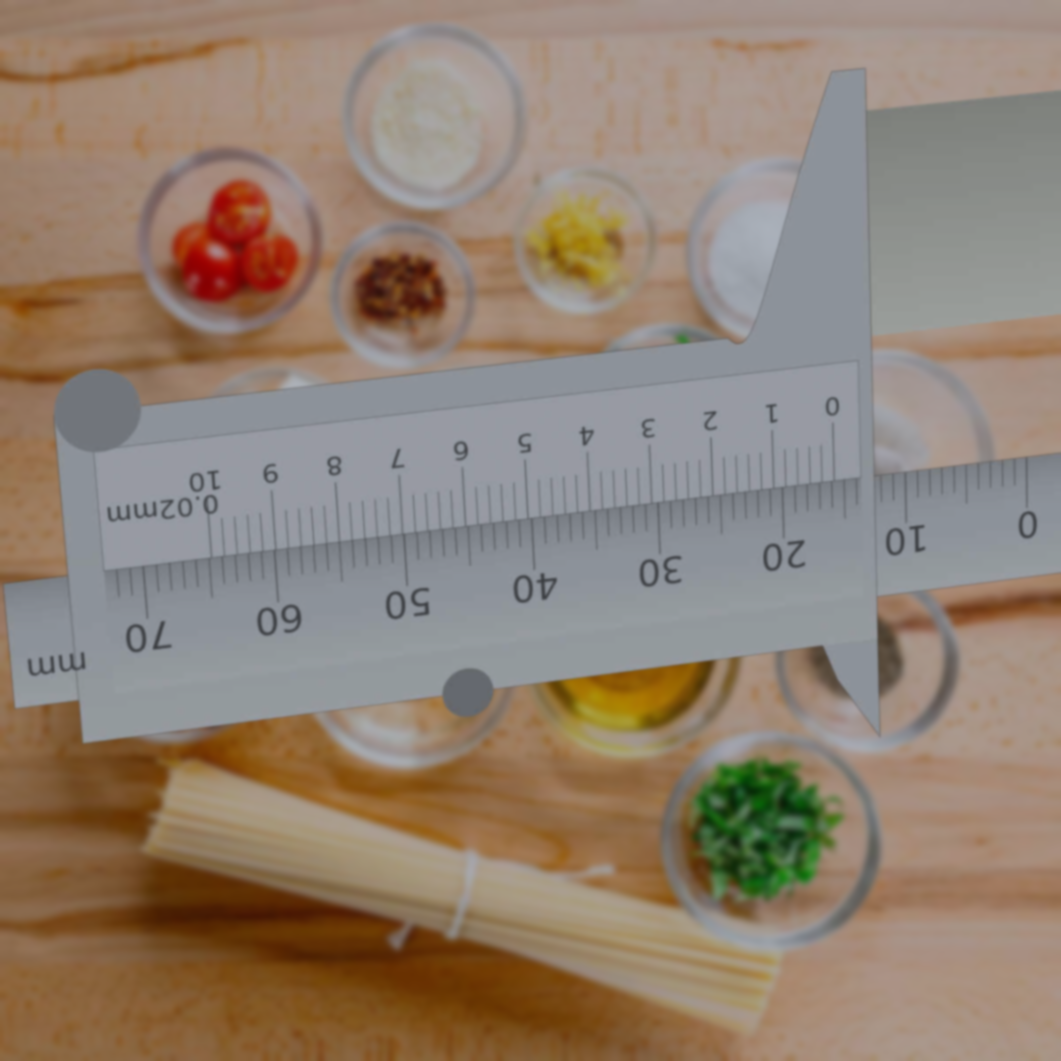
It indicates 15.8 mm
